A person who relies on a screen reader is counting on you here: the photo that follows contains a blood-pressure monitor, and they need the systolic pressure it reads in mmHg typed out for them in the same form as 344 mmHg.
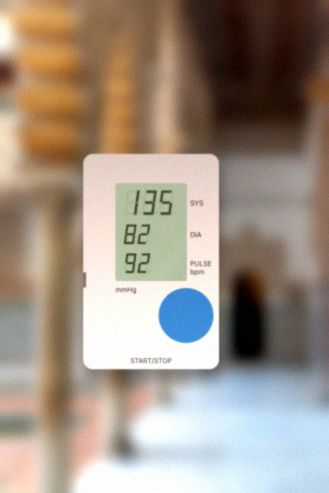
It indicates 135 mmHg
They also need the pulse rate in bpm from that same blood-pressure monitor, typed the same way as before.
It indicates 92 bpm
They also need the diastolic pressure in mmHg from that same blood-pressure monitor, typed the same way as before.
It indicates 82 mmHg
